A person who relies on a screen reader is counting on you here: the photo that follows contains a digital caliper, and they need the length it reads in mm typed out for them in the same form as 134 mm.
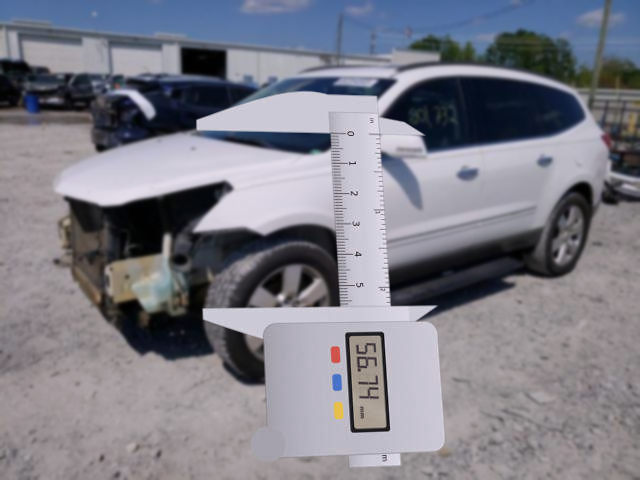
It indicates 56.74 mm
